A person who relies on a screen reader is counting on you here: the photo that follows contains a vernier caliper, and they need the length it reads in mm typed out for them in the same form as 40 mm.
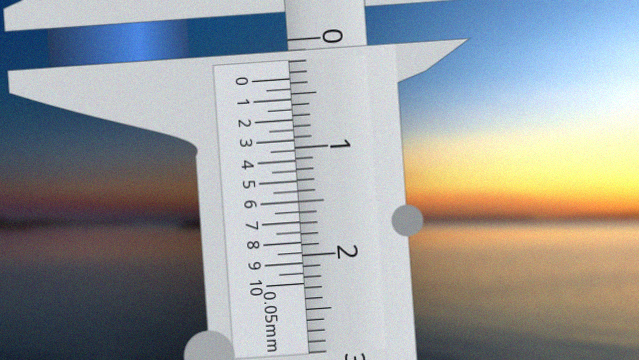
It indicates 3.6 mm
